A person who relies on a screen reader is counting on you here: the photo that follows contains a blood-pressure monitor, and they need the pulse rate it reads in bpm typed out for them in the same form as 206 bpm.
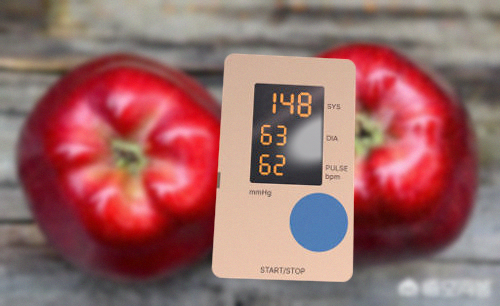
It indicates 62 bpm
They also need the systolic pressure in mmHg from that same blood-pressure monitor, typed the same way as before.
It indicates 148 mmHg
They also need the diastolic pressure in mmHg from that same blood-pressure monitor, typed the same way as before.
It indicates 63 mmHg
